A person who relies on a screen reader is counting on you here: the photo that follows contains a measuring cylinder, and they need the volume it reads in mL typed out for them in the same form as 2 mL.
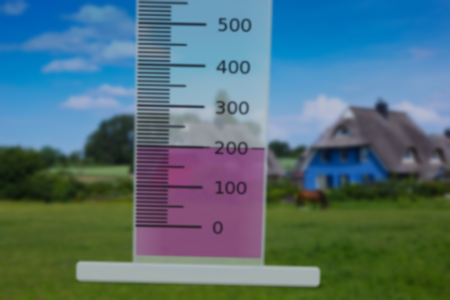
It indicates 200 mL
